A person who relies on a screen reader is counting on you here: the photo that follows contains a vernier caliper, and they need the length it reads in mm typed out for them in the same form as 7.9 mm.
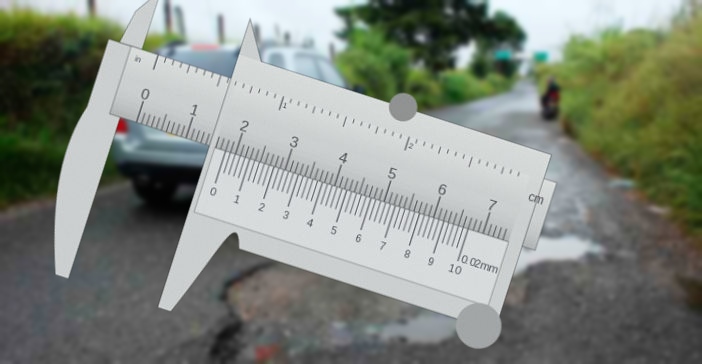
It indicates 18.0 mm
